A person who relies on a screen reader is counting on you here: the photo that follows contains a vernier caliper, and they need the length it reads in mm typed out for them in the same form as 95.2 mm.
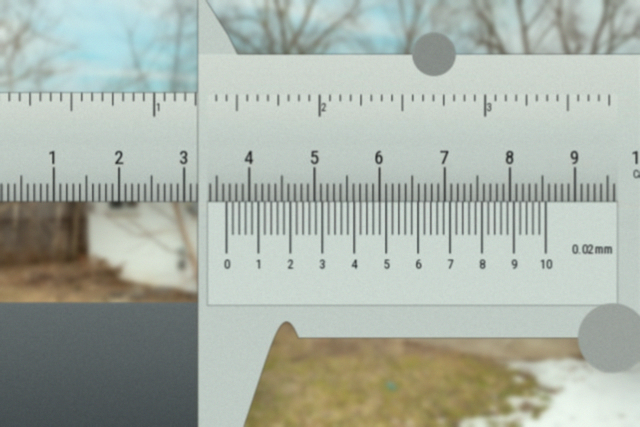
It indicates 36.5 mm
